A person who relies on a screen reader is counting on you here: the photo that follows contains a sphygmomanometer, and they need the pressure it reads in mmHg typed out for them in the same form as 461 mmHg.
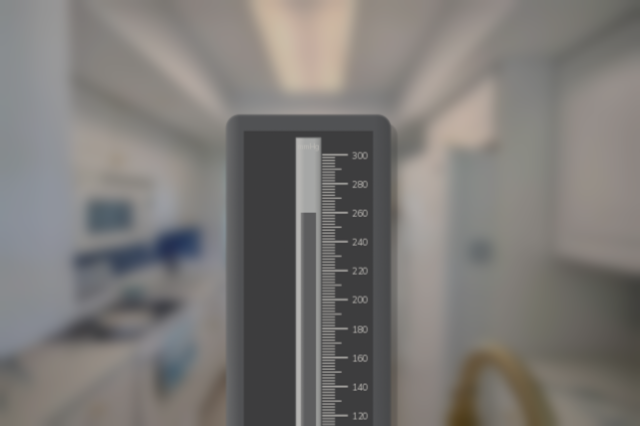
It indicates 260 mmHg
